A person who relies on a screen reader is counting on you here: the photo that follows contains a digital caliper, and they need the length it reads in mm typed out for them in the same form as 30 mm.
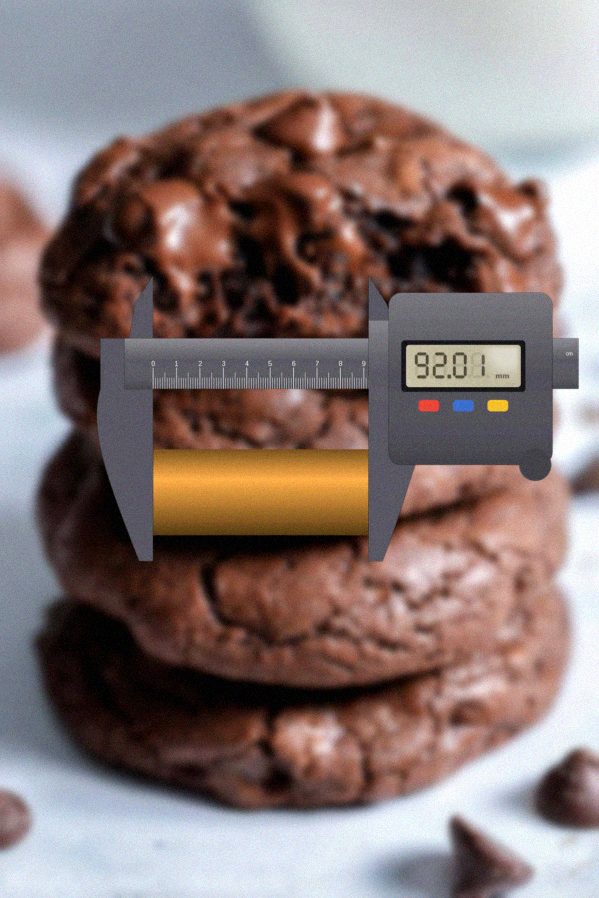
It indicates 92.01 mm
